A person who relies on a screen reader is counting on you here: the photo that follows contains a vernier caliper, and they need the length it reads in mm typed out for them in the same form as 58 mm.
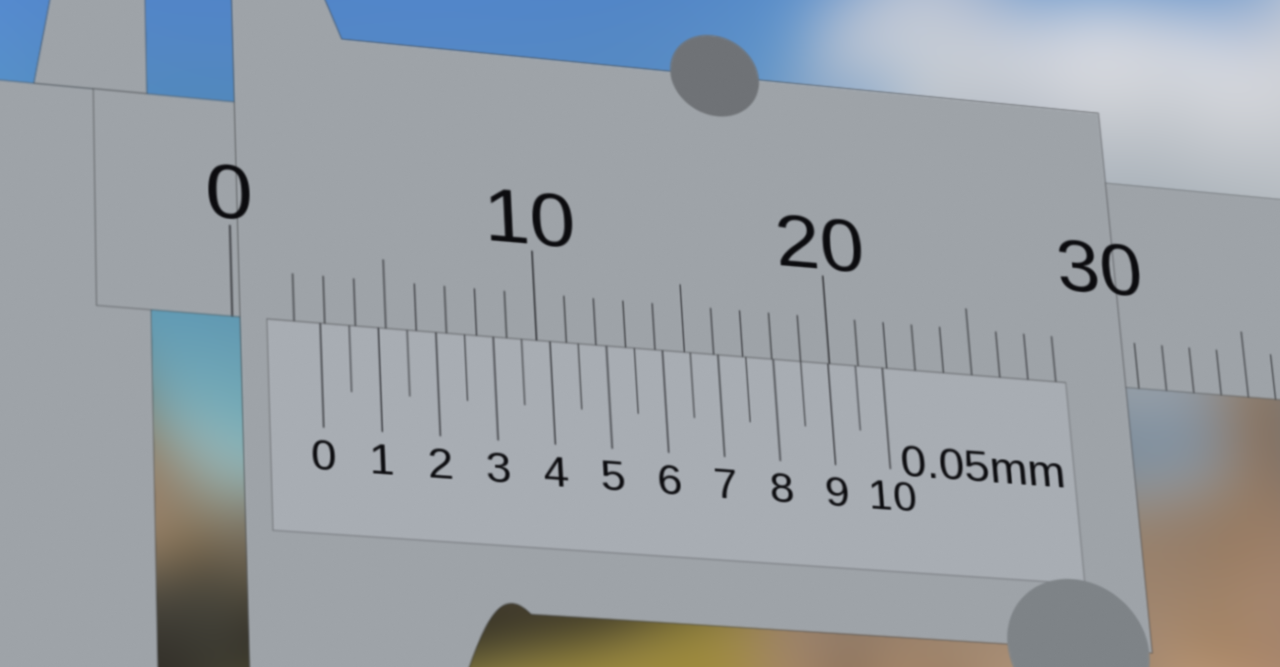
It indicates 2.85 mm
